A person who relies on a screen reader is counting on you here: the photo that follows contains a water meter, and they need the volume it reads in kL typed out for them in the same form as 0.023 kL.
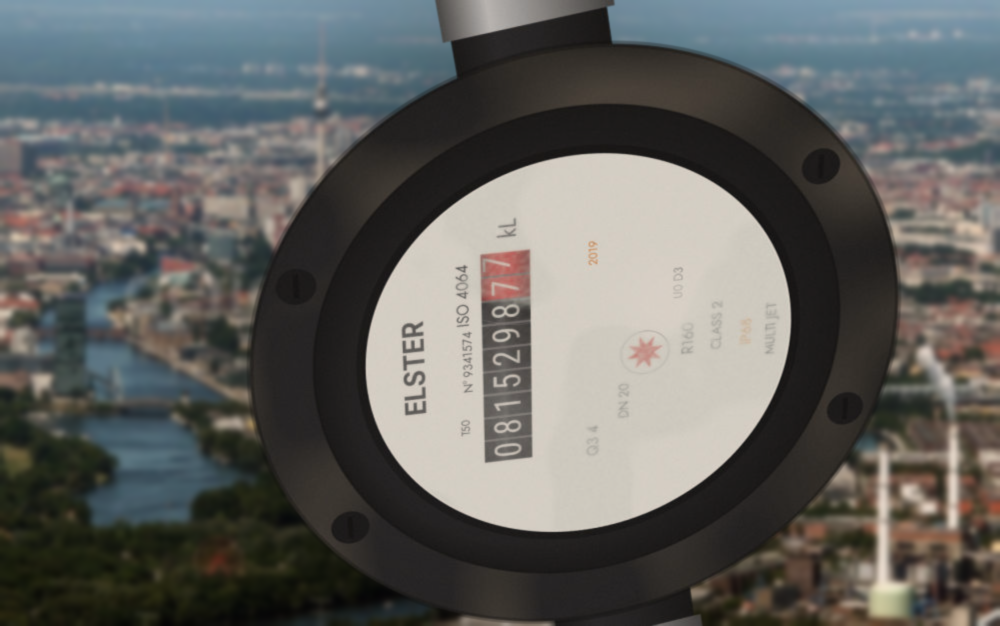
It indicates 815298.77 kL
